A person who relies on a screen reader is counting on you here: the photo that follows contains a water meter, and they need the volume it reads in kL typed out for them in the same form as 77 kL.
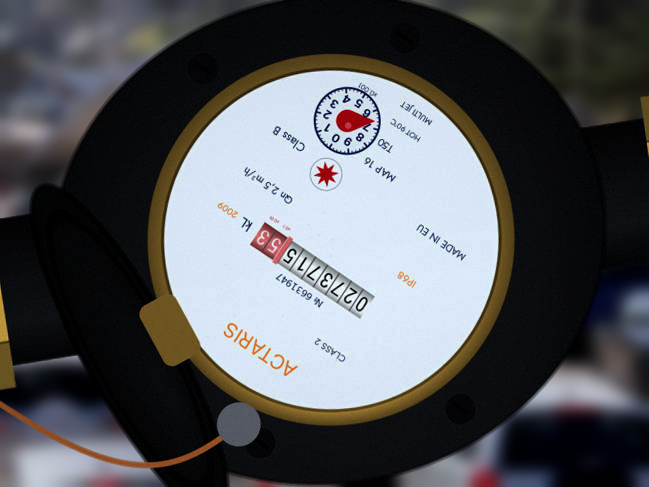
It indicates 273715.536 kL
